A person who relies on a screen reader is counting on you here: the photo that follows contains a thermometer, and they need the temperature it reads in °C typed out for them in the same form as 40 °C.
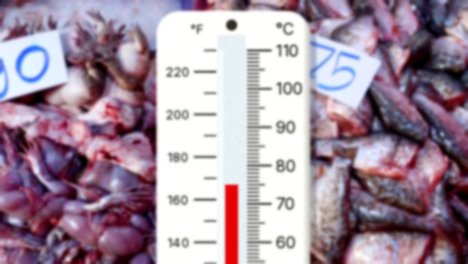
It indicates 75 °C
